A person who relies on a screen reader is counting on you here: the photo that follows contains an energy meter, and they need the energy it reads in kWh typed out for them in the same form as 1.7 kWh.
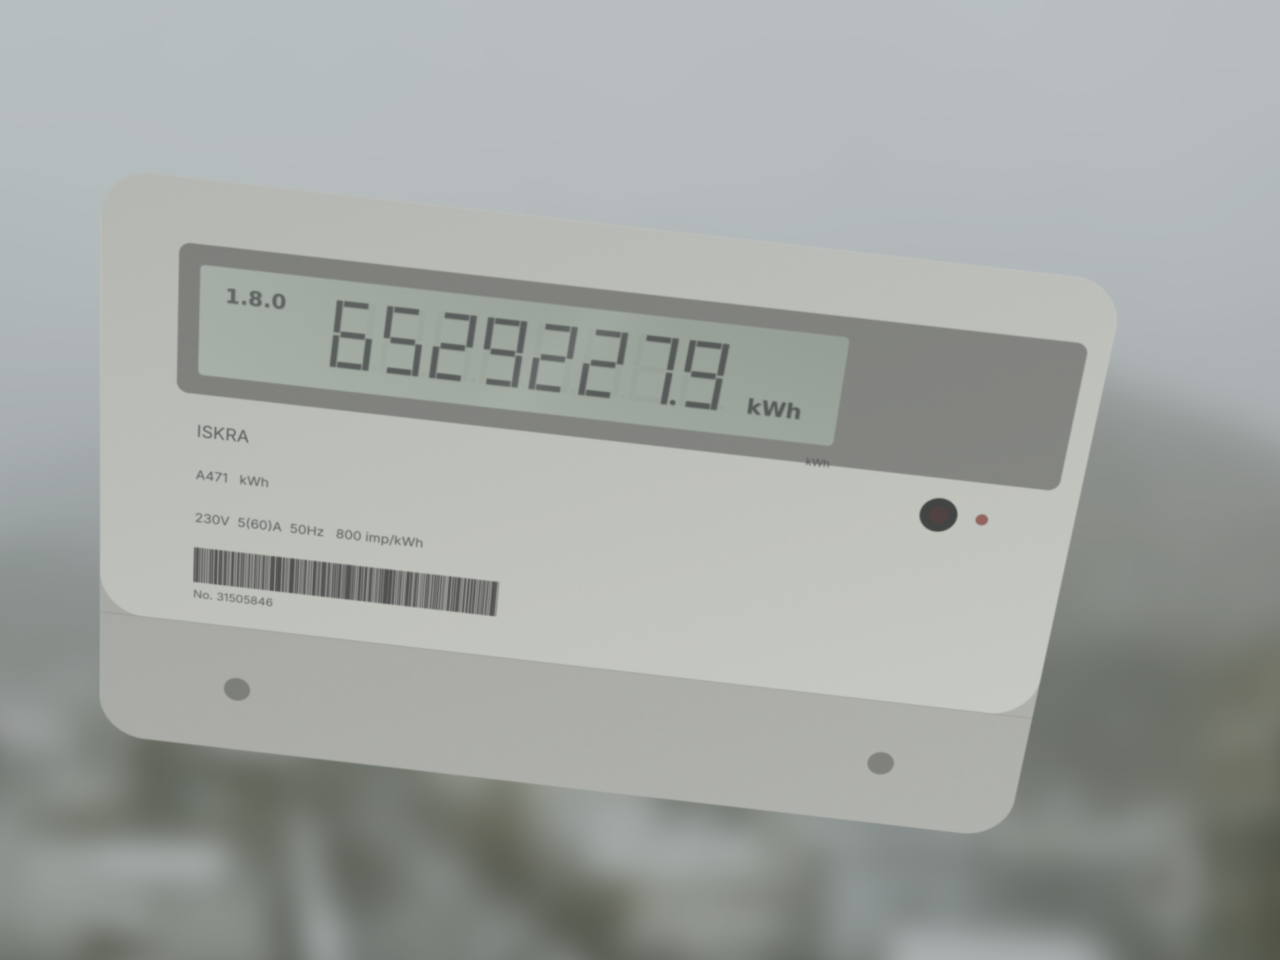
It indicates 6529227.9 kWh
